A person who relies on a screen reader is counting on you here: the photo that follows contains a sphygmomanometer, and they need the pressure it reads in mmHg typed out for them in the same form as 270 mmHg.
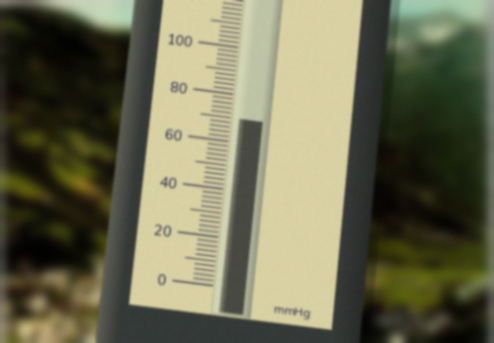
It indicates 70 mmHg
